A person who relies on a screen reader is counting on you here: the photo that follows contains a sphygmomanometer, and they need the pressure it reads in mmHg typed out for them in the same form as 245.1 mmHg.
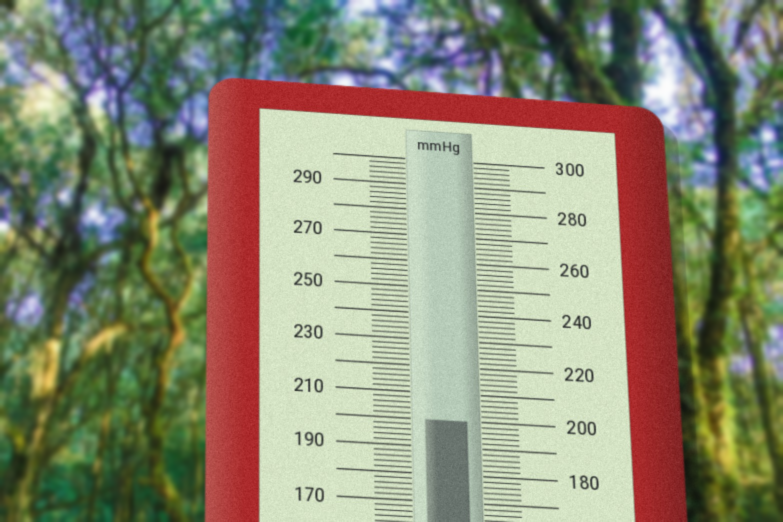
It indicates 200 mmHg
